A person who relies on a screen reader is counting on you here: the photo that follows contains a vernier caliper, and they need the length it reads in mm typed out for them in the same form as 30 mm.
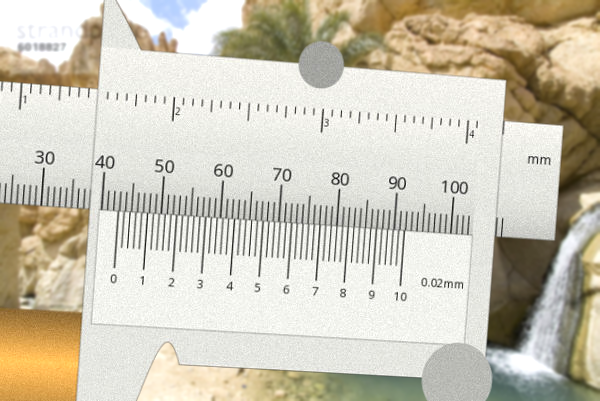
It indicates 42.8 mm
